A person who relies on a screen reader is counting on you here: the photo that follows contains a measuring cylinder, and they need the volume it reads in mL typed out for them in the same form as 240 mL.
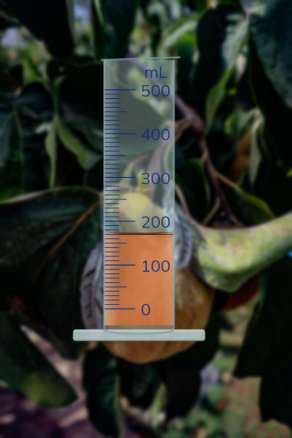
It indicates 170 mL
